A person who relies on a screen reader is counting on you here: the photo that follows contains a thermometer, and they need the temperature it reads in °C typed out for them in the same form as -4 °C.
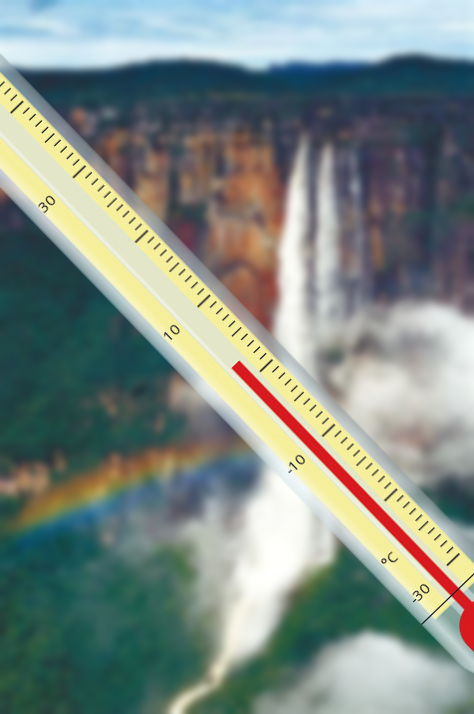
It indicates 2.5 °C
